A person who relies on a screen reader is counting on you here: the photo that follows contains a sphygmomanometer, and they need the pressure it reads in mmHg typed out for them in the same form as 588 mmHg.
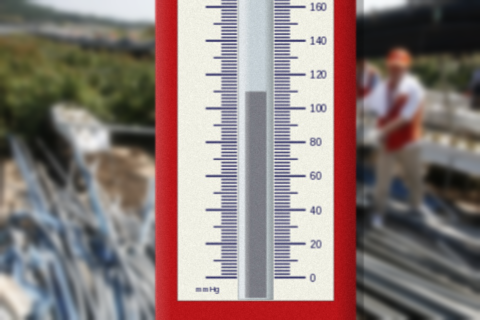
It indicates 110 mmHg
